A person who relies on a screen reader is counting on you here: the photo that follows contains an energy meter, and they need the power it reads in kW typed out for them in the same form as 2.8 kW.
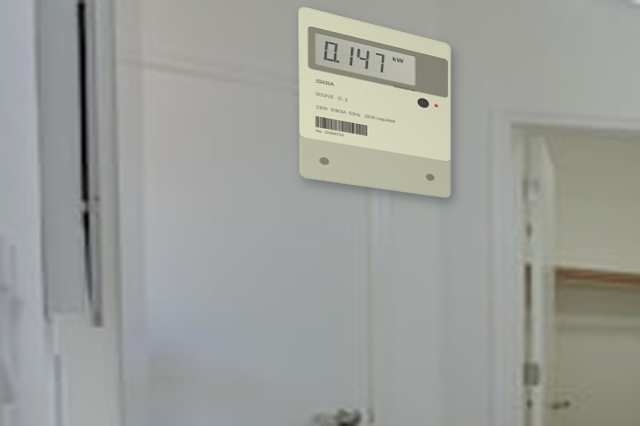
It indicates 0.147 kW
